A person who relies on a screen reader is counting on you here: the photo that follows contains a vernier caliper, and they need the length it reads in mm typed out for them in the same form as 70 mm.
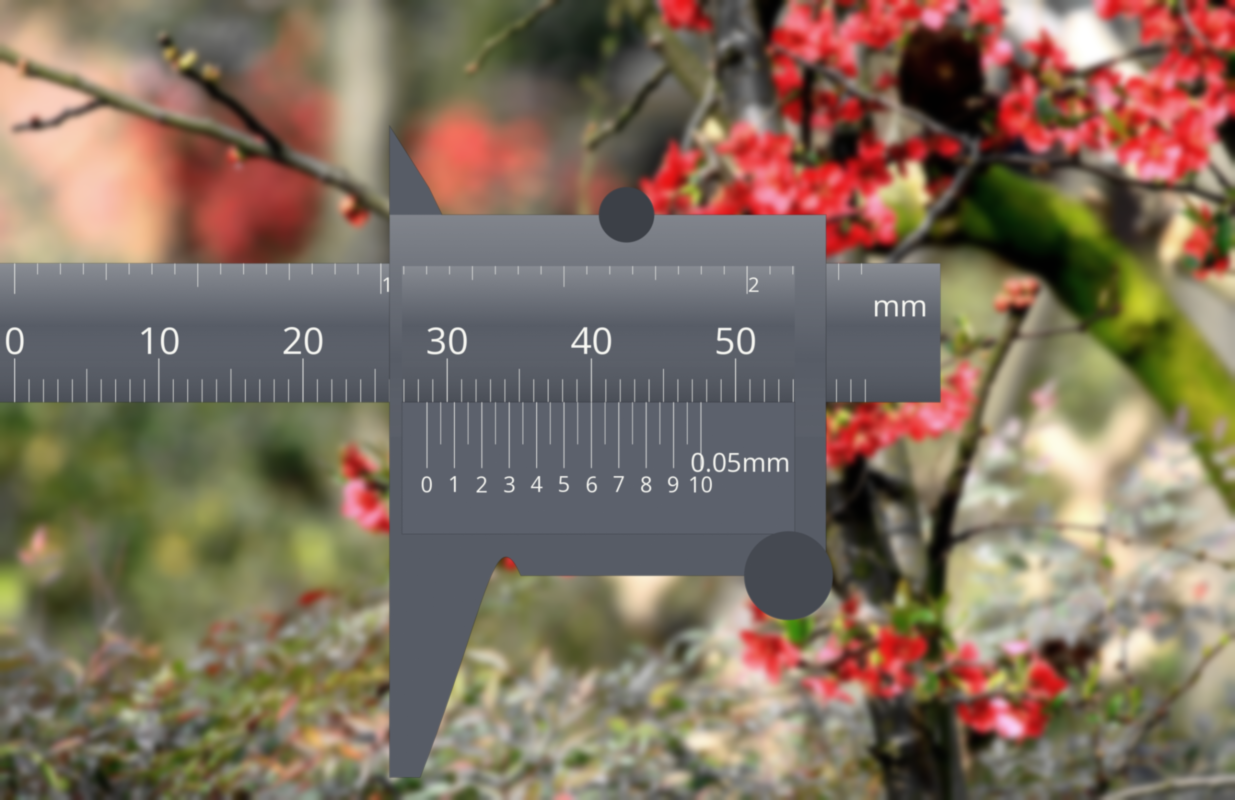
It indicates 28.6 mm
